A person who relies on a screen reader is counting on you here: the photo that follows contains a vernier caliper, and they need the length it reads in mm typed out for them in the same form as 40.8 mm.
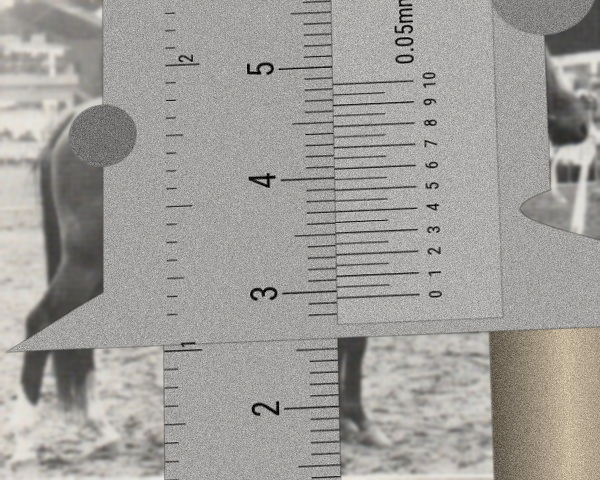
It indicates 29.4 mm
